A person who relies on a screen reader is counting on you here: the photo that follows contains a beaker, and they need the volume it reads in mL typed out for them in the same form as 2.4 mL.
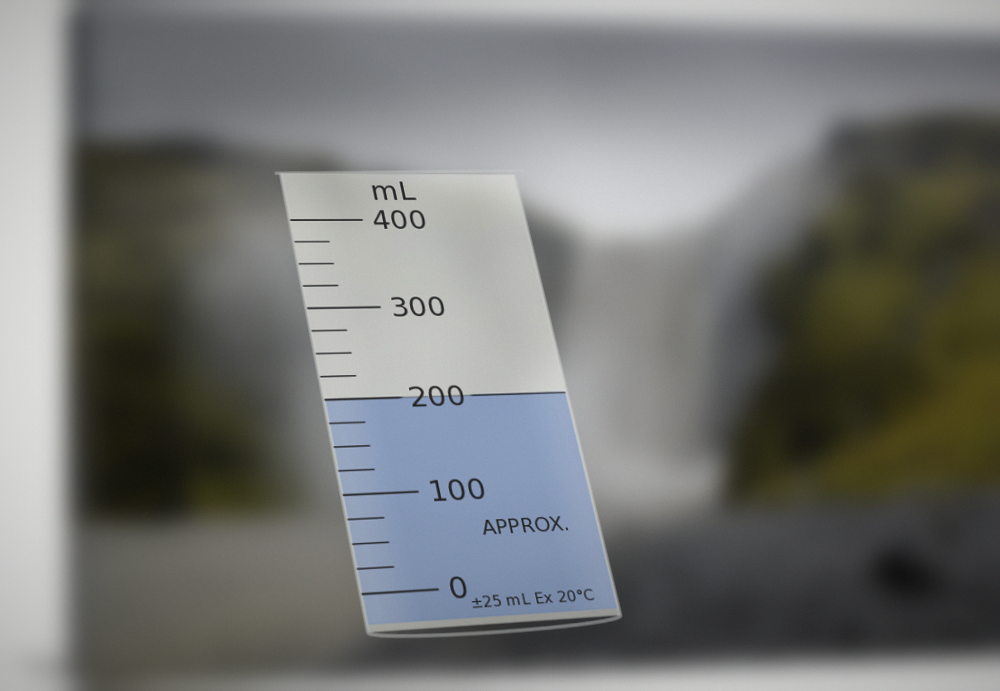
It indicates 200 mL
